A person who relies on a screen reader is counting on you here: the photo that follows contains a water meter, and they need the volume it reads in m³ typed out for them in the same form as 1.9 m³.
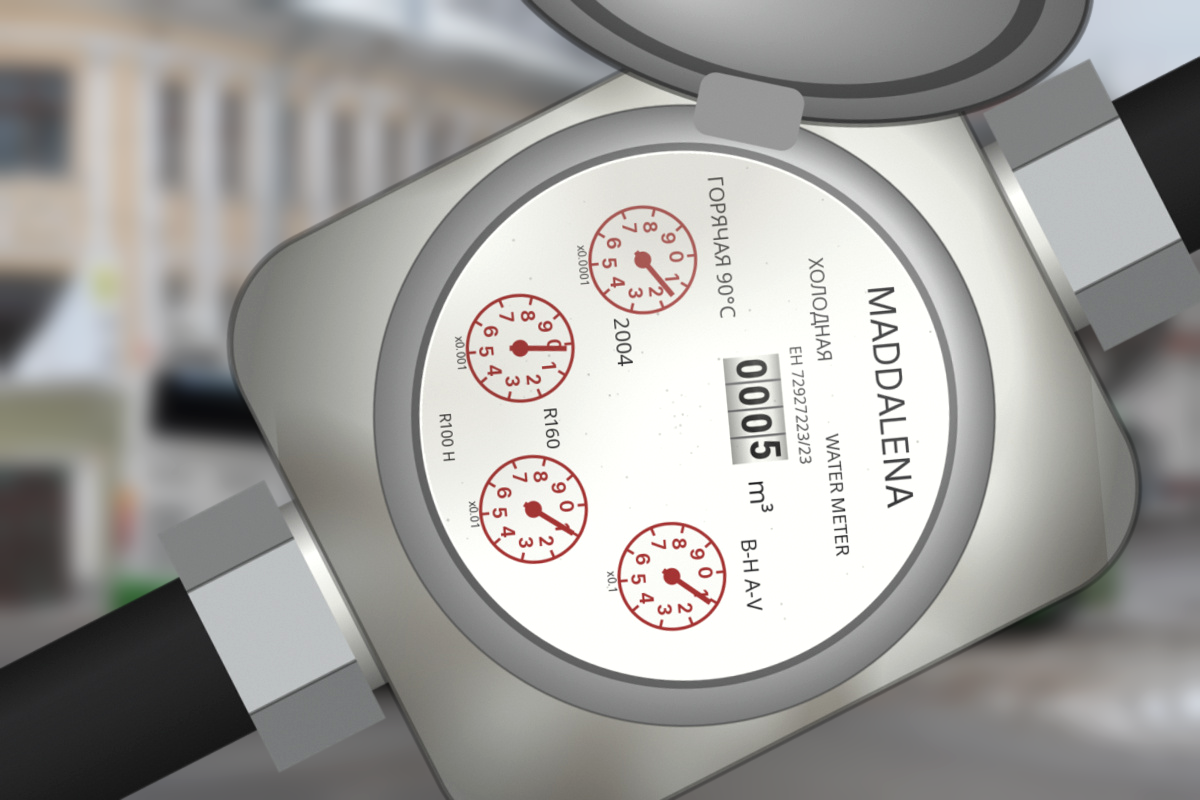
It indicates 5.1101 m³
